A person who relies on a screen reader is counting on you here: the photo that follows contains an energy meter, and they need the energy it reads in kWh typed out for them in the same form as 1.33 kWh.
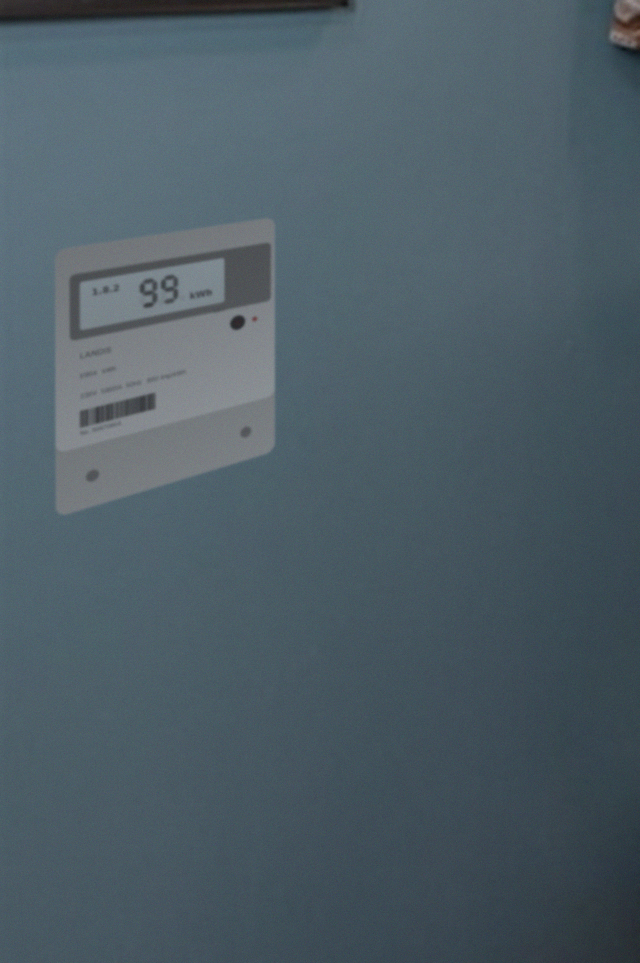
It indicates 99 kWh
